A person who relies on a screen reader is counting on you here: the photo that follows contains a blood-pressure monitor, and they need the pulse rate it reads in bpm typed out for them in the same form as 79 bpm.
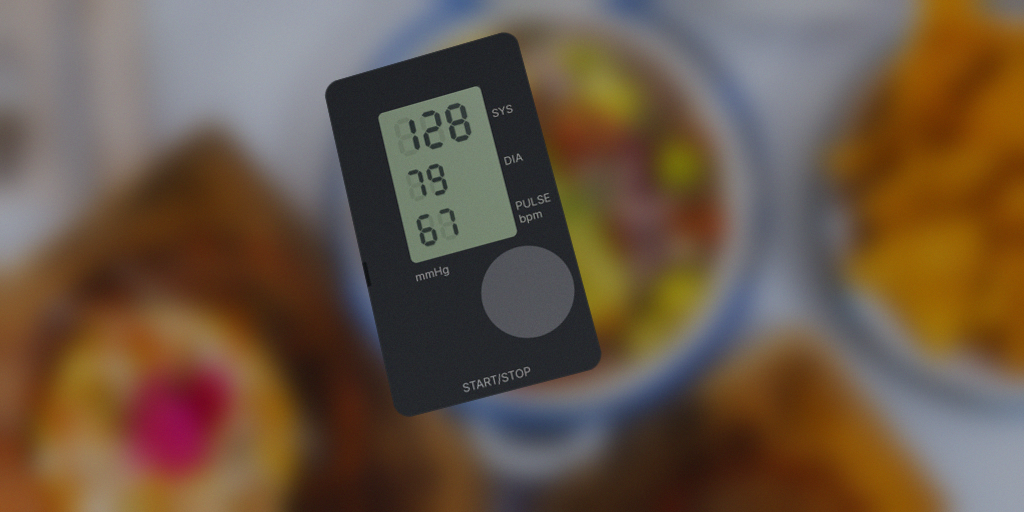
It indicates 67 bpm
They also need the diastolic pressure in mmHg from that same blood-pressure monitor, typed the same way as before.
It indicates 79 mmHg
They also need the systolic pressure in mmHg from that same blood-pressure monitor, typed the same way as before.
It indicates 128 mmHg
